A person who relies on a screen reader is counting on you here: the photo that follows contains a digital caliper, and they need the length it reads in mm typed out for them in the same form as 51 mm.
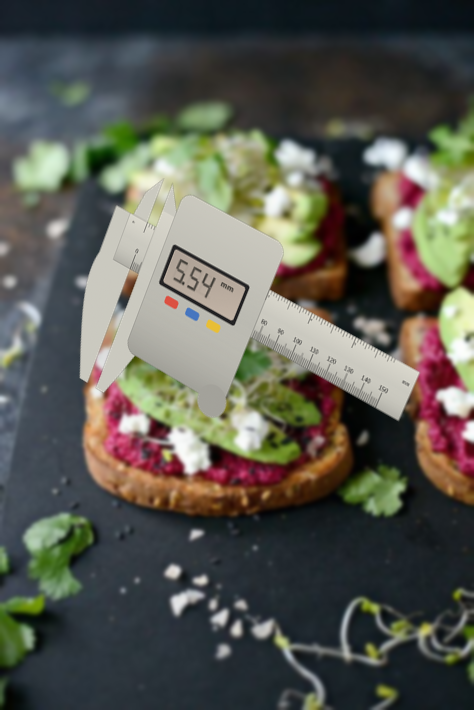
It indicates 5.54 mm
